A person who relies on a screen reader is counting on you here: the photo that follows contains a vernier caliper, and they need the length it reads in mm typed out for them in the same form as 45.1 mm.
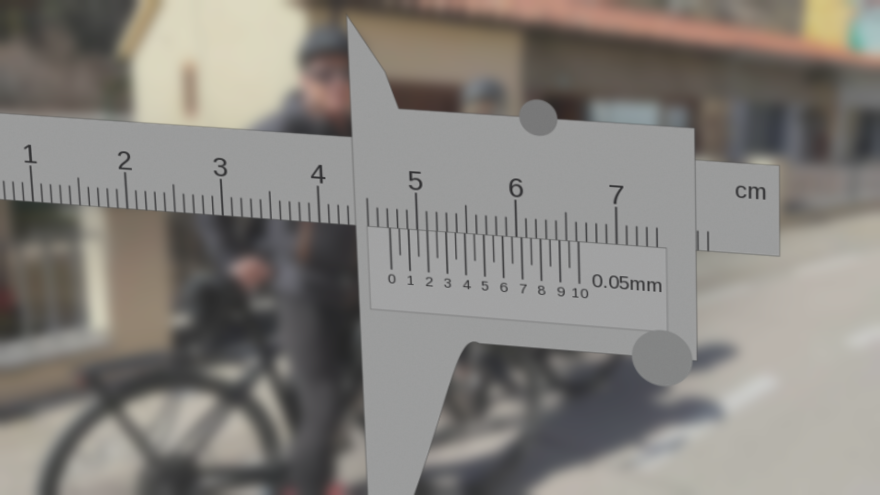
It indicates 47.2 mm
